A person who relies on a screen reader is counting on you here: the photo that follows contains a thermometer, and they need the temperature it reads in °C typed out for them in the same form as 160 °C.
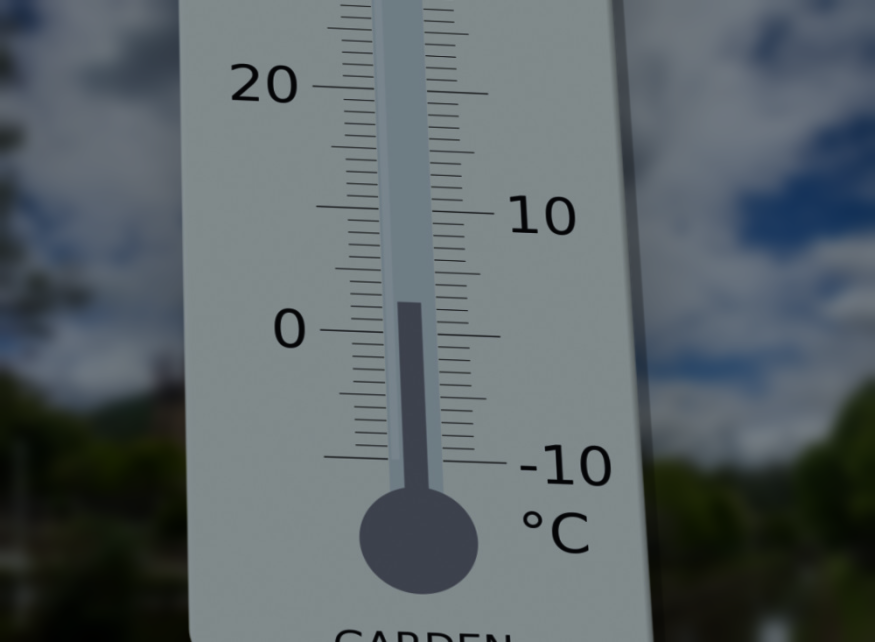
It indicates 2.5 °C
